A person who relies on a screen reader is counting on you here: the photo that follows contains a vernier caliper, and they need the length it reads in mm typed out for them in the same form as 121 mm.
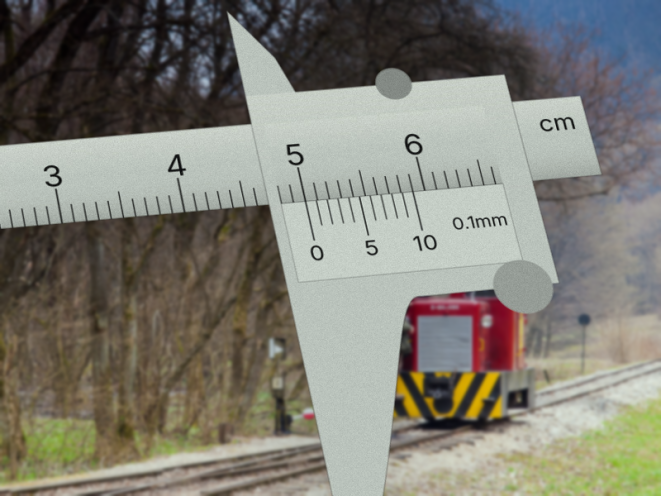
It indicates 50.0 mm
